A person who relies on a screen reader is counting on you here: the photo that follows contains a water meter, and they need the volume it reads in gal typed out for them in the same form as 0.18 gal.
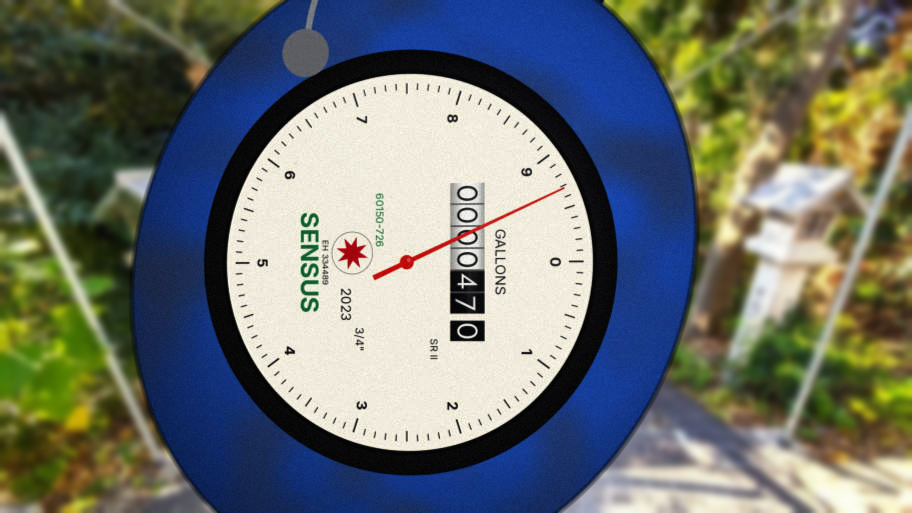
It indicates 469.3 gal
